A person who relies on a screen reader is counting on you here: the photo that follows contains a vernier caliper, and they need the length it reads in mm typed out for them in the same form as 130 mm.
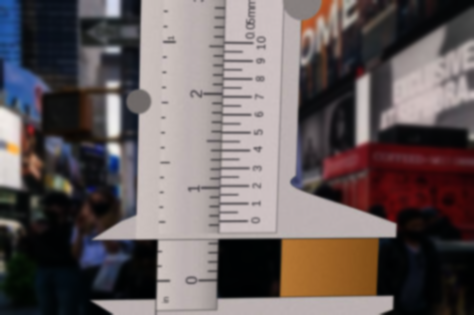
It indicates 6.4 mm
